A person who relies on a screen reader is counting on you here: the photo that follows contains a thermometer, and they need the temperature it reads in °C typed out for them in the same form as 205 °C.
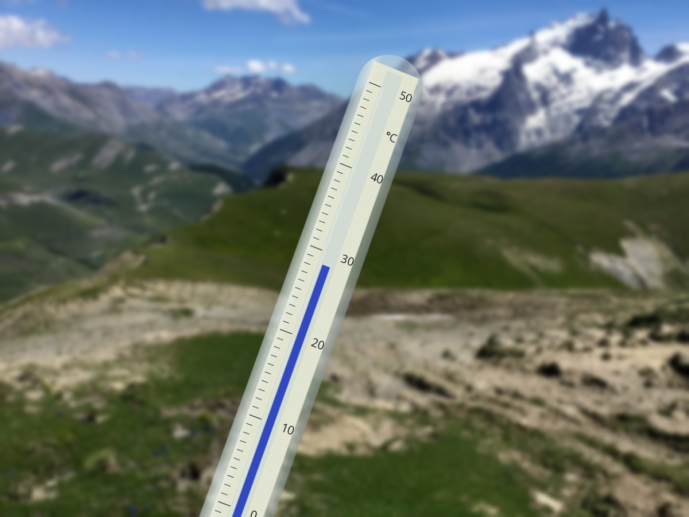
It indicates 28.5 °C
